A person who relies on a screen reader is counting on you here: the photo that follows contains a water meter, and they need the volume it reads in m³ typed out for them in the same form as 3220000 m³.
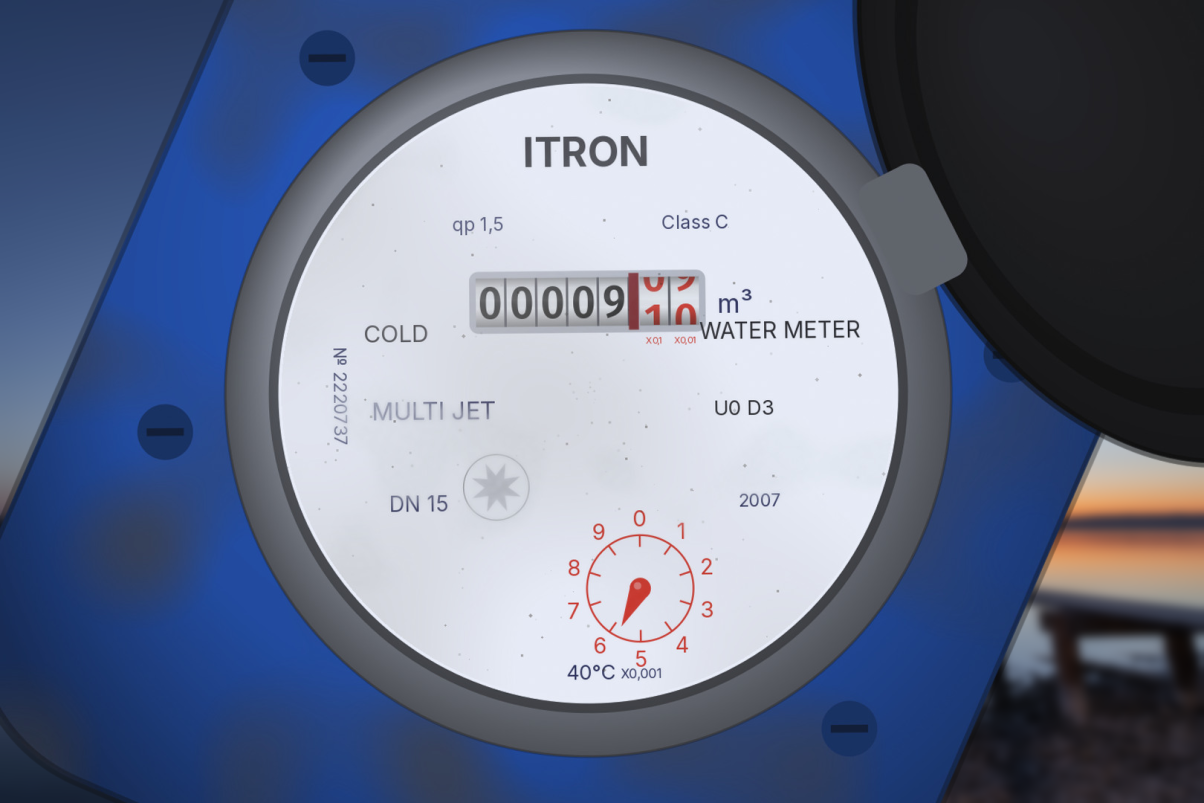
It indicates 9.095 m³
